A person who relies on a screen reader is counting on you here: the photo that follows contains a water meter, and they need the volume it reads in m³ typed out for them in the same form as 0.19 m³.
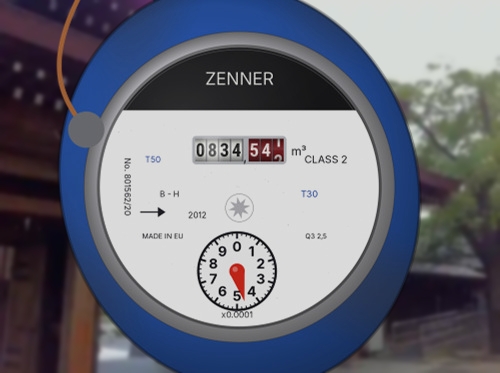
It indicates 834.5414 m³
